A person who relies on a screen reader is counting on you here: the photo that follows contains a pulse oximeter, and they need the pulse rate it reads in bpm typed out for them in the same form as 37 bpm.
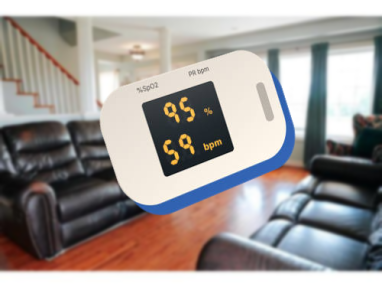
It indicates 59 bpm
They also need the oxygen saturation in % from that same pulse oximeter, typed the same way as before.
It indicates 95 %
